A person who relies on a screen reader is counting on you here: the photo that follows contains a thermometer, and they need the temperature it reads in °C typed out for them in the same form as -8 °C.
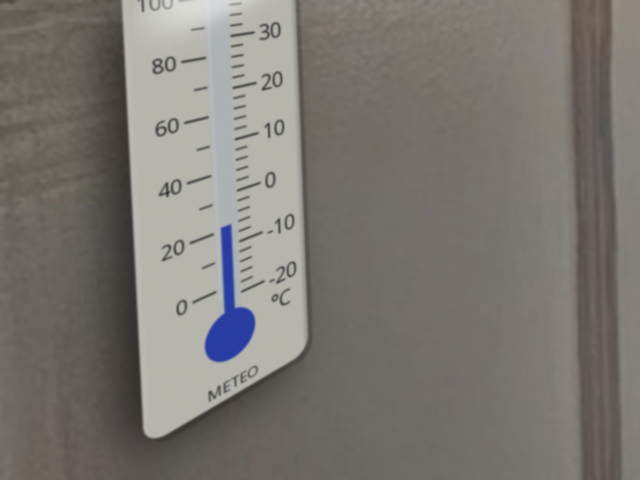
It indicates -6 °C
